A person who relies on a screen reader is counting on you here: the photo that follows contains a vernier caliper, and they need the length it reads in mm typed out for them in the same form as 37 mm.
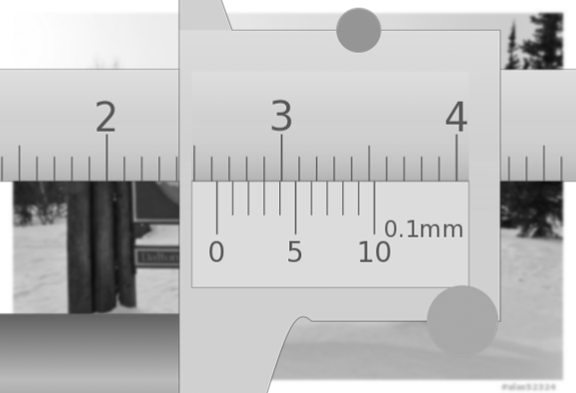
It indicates 26.3 mm
